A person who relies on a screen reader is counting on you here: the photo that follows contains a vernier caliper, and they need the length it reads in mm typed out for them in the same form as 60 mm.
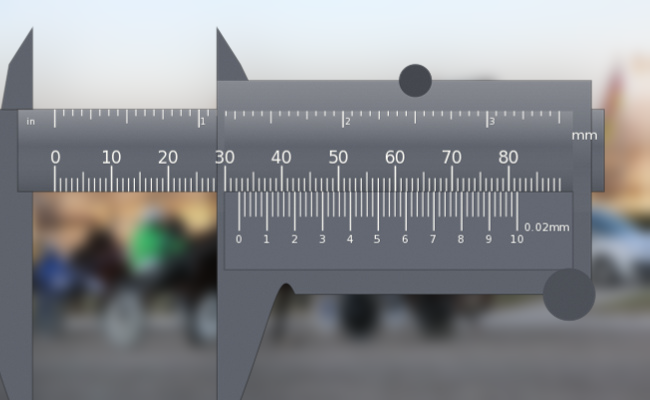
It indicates 32.5 mm
